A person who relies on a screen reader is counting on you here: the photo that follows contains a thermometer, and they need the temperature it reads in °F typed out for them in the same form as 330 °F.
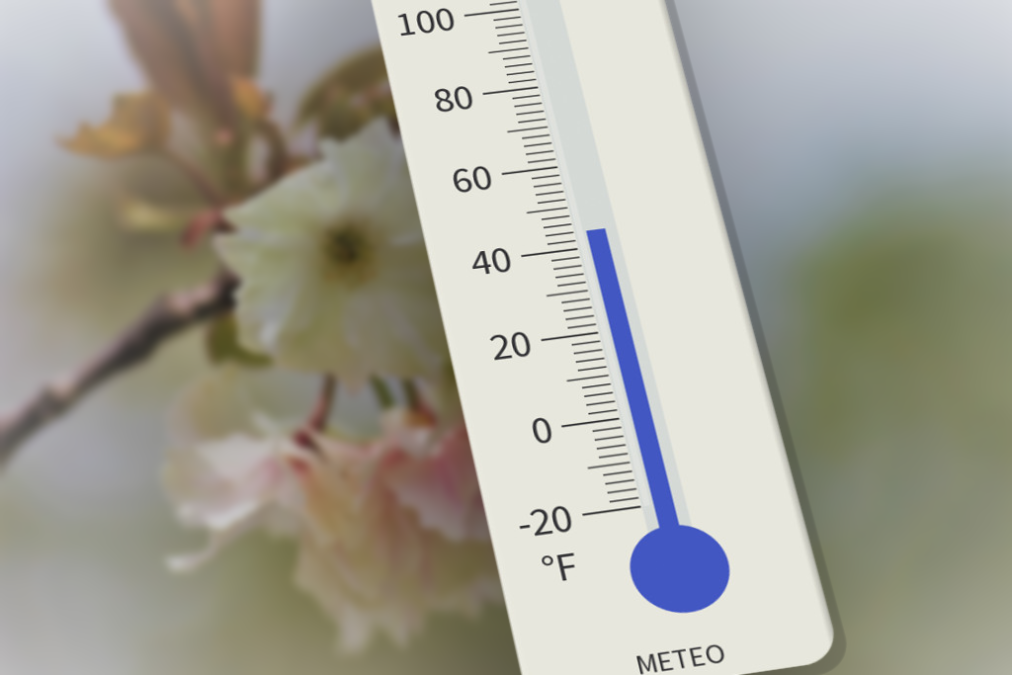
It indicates 44 °F
